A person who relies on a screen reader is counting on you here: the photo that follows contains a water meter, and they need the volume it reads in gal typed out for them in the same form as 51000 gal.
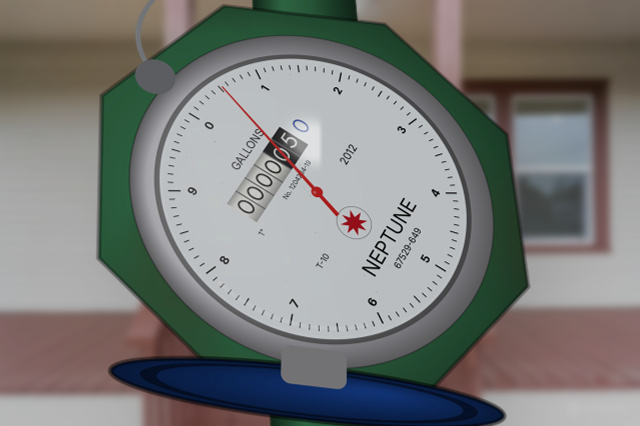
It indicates 50.5 gal
